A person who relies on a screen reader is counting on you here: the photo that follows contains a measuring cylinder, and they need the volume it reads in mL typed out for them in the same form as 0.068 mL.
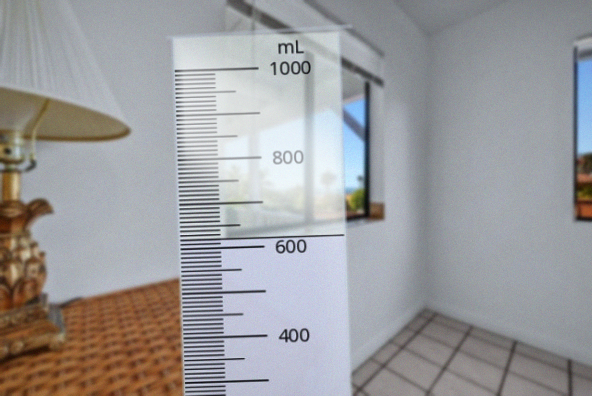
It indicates 620 mL
